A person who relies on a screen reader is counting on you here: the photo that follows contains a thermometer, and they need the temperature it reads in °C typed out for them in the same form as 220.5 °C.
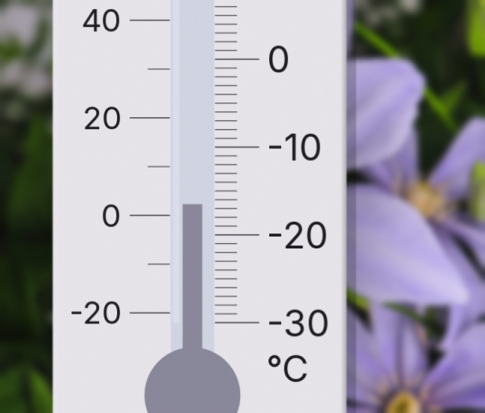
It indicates -16.5 °C
